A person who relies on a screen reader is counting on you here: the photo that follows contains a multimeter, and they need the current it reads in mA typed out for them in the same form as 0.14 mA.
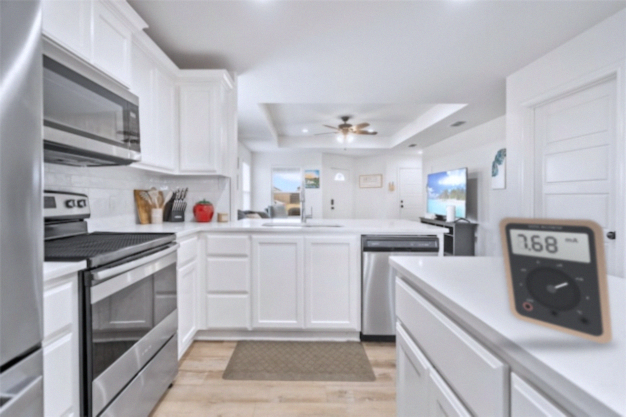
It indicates 7.68 mA
